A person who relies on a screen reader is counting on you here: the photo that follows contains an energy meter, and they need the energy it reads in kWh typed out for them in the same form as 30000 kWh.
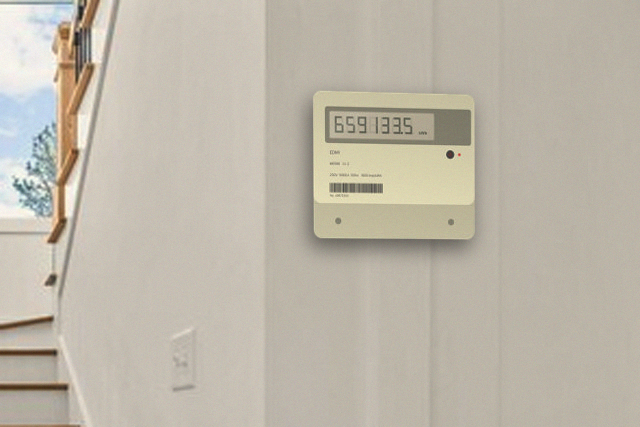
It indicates 659133.5 kWh
